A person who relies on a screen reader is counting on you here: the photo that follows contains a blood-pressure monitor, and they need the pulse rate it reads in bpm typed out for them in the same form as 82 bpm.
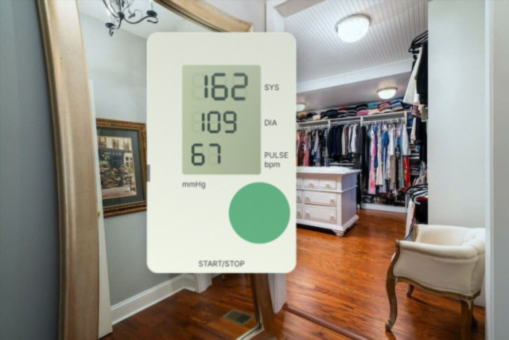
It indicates 67 bpm
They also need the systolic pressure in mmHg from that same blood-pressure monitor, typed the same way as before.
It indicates 162 mmHg
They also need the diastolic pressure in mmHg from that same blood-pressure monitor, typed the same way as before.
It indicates 109 mmHg
